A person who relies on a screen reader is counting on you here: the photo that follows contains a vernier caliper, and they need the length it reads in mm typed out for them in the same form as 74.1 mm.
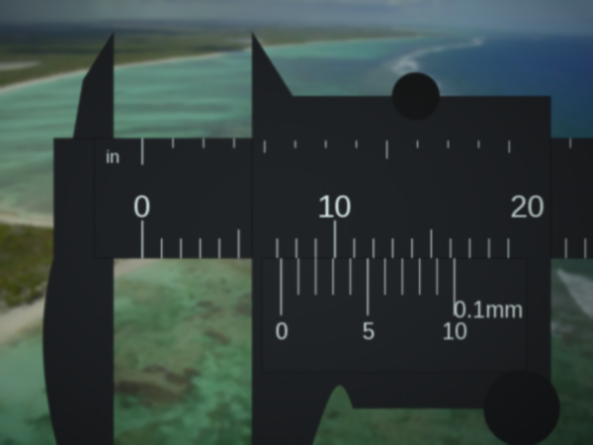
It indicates 7.2 mm
